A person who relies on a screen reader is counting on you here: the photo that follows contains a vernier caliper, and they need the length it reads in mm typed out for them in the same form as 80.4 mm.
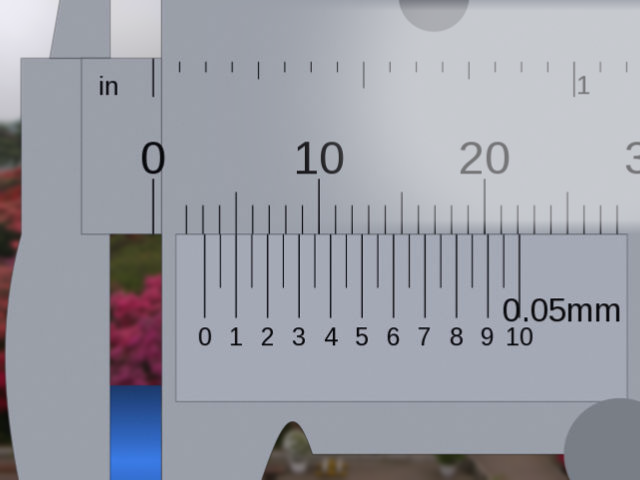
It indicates 3.1 mm
